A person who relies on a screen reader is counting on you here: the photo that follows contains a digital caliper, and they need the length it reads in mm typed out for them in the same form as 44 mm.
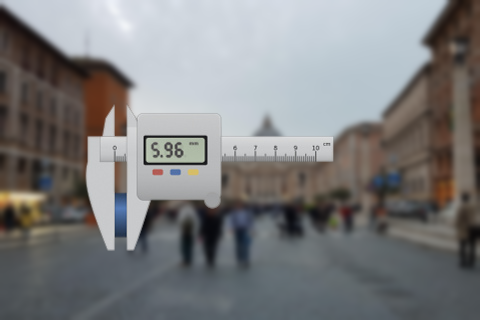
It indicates 5.96 mm
